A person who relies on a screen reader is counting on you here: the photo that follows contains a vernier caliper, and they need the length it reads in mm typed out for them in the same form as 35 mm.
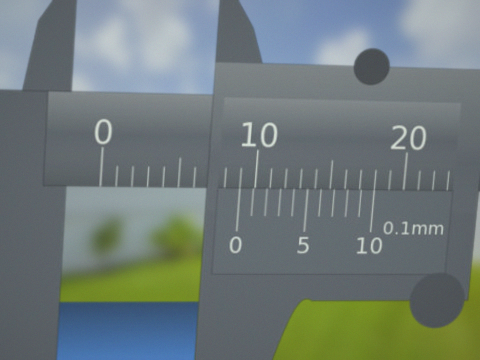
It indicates 9.0 mm
